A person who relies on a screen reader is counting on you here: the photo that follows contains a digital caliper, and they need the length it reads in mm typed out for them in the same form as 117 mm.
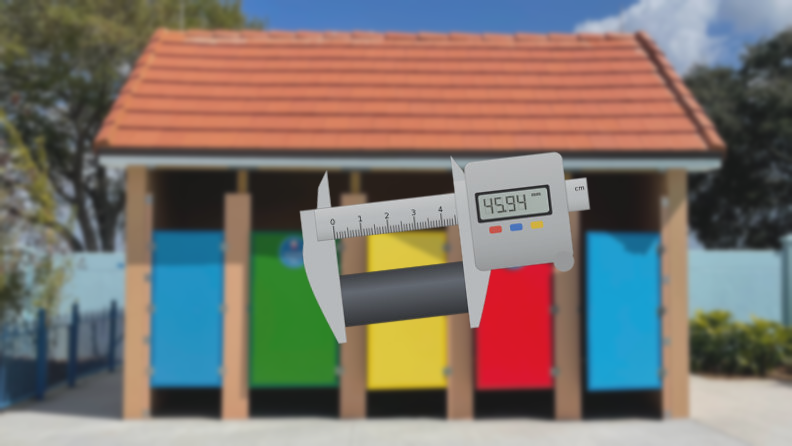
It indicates 45.94 mm
